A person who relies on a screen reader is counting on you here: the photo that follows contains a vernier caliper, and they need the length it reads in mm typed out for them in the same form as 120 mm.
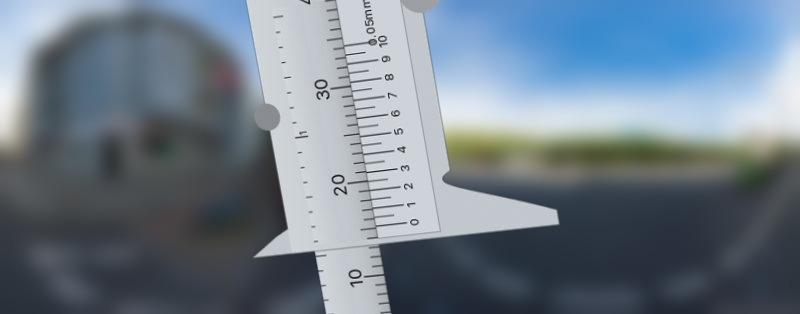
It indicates 15.2 mm
